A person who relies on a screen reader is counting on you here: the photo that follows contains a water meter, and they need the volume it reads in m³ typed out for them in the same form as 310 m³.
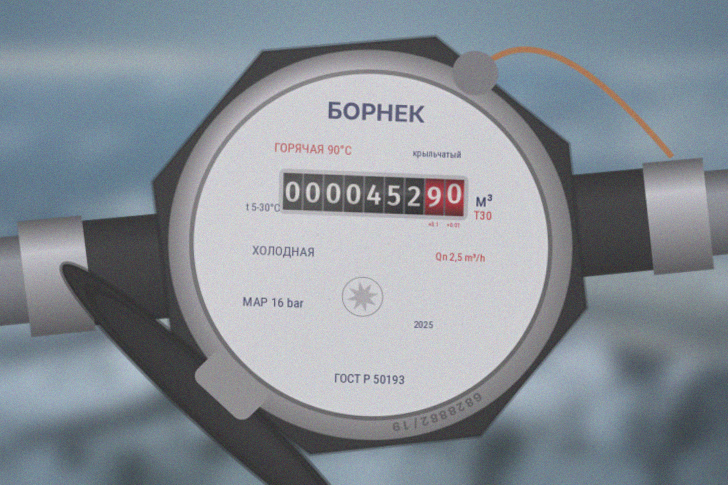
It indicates 452.90 m³
